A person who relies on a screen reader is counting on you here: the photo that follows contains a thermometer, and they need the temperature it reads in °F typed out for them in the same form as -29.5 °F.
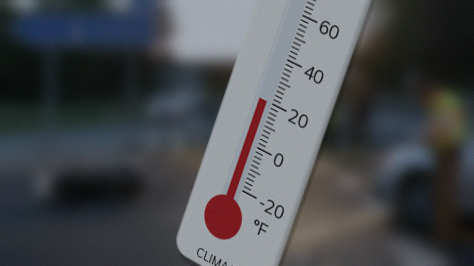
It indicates 20 °F
